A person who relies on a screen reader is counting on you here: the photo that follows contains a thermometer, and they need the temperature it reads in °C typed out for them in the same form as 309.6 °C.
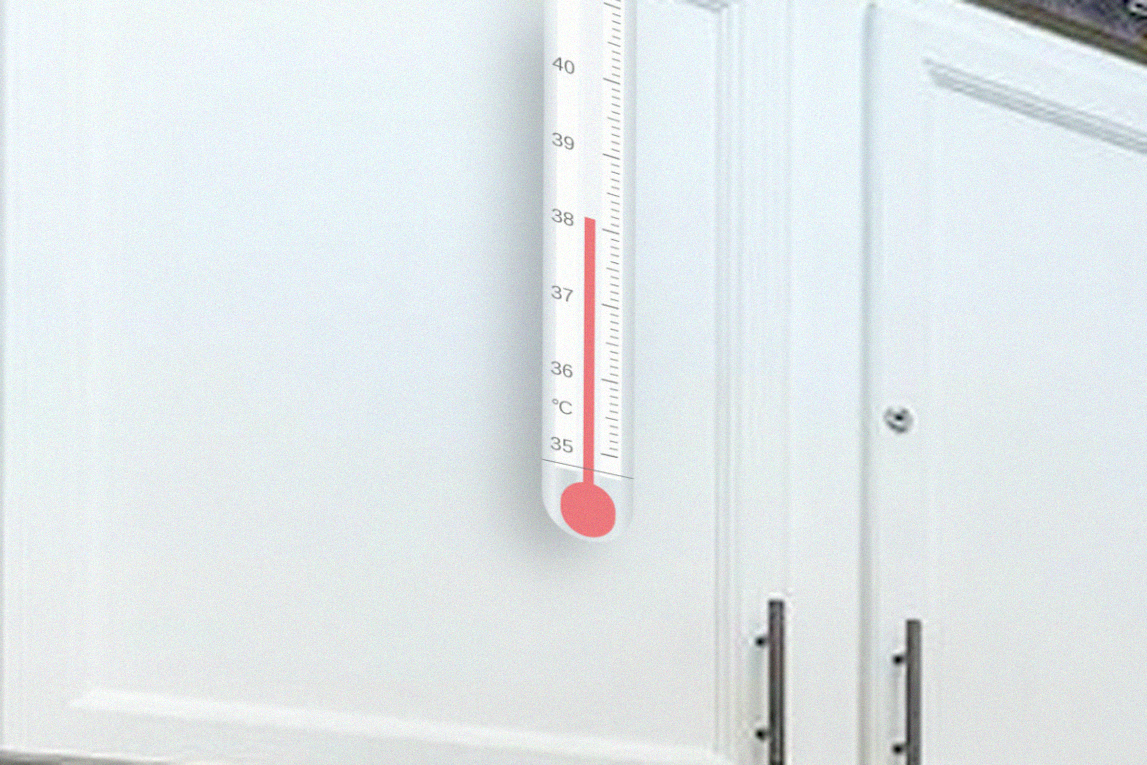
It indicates 38.1 °C
